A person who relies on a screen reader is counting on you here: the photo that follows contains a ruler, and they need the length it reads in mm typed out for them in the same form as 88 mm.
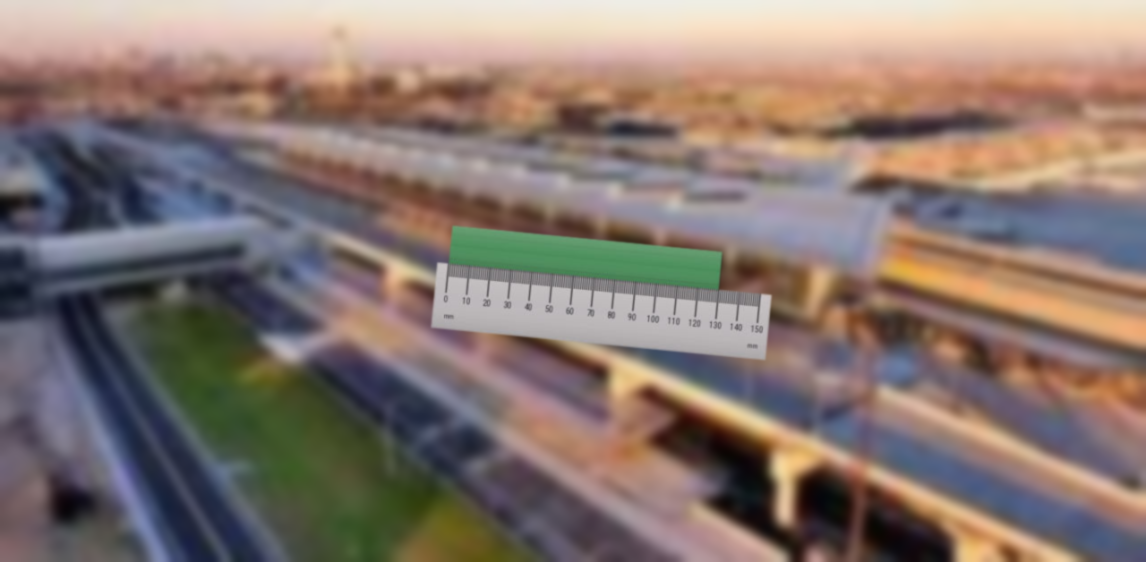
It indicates 130 mm
